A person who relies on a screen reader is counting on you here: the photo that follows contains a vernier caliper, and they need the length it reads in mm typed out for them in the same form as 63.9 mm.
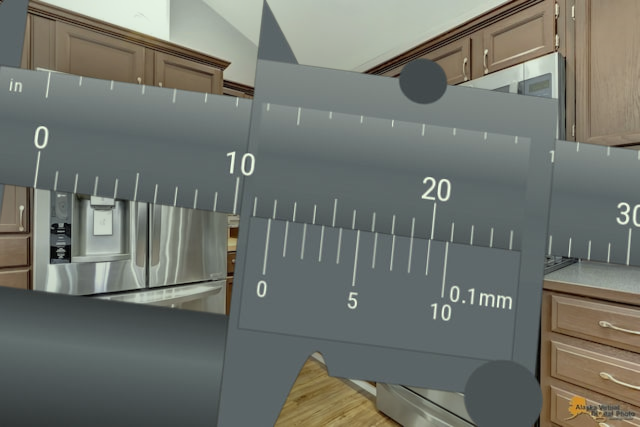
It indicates 11.8 mm
